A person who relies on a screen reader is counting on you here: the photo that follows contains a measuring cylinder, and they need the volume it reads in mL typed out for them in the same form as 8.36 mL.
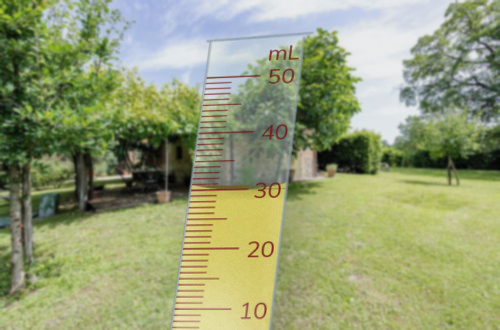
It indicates 30 mL
